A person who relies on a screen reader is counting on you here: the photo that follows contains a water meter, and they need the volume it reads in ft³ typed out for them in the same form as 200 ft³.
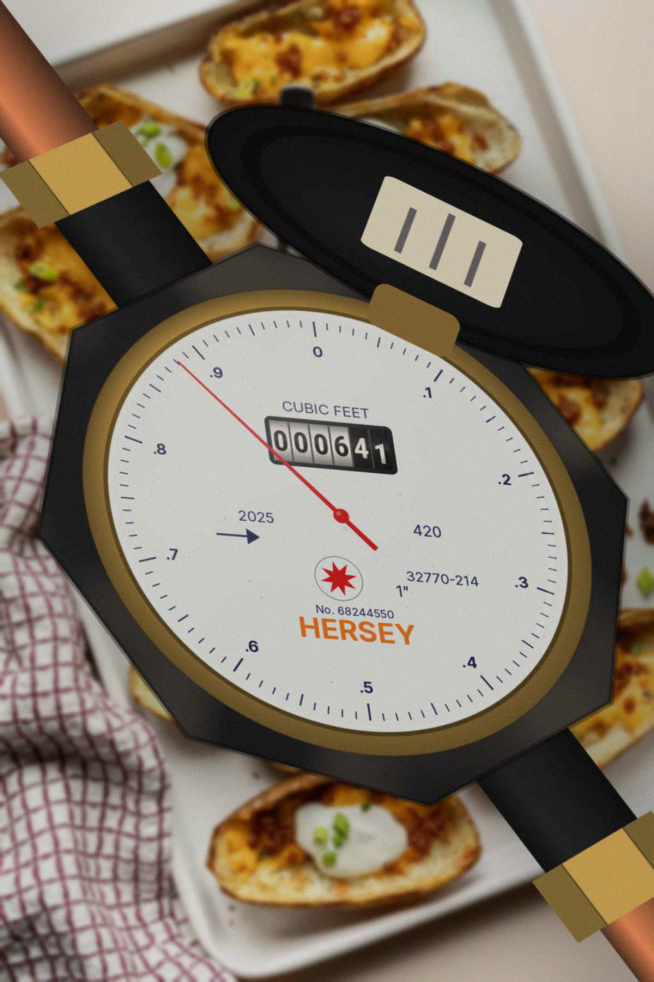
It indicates 640.88 ft³
